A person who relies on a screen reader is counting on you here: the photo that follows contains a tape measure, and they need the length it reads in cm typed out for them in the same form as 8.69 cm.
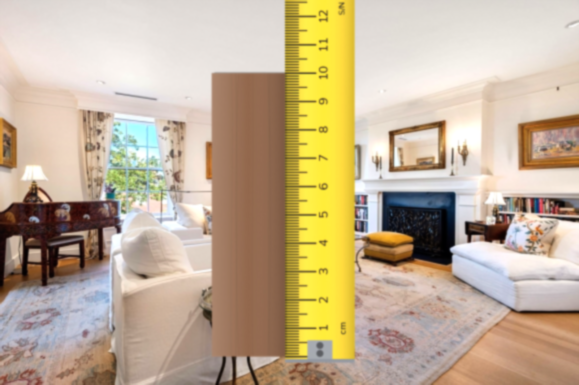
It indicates 10 cm
